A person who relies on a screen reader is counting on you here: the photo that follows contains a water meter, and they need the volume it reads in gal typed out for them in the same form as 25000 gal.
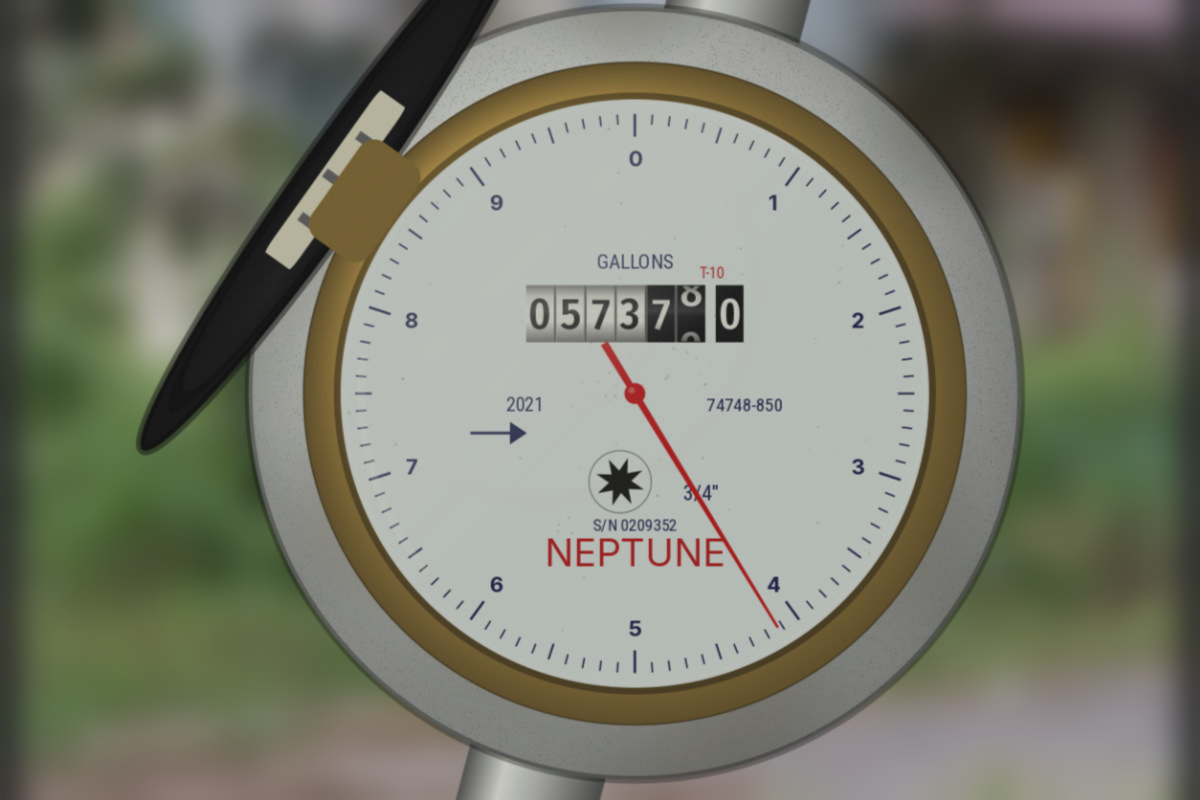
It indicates 573784.1 gal
